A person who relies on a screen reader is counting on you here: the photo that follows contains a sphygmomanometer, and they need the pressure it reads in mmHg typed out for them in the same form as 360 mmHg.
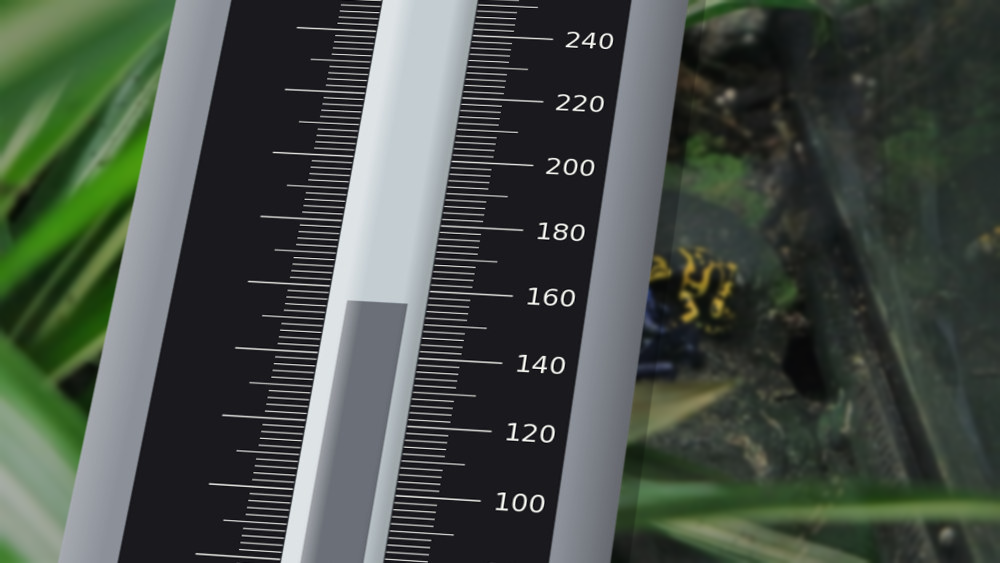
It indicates 156 mmHg
